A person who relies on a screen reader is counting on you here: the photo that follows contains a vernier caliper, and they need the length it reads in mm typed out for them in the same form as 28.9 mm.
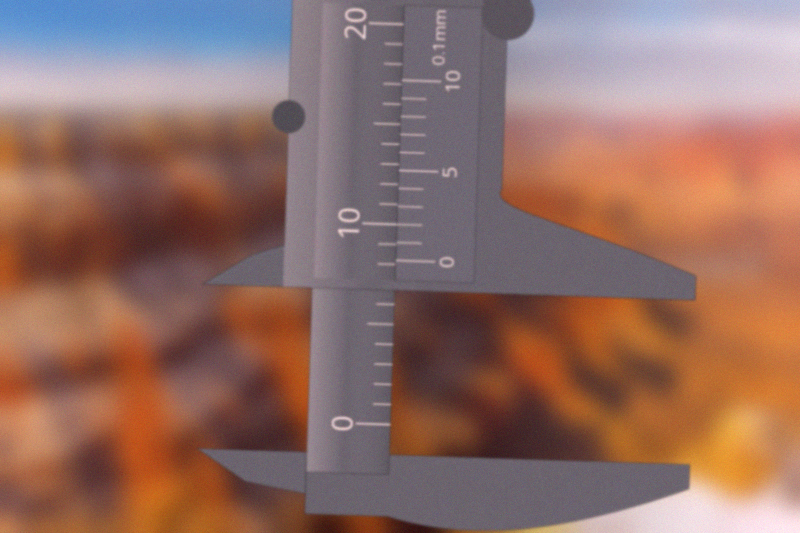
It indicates 8.2 mm
